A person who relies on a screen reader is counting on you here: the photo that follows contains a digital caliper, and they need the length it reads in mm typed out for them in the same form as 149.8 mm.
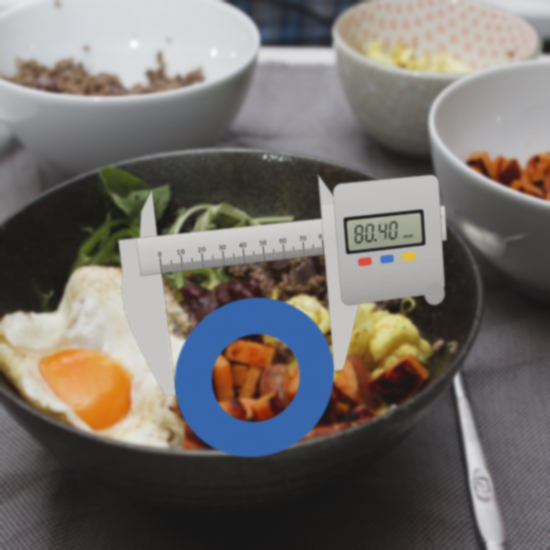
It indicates 80.40 mm
